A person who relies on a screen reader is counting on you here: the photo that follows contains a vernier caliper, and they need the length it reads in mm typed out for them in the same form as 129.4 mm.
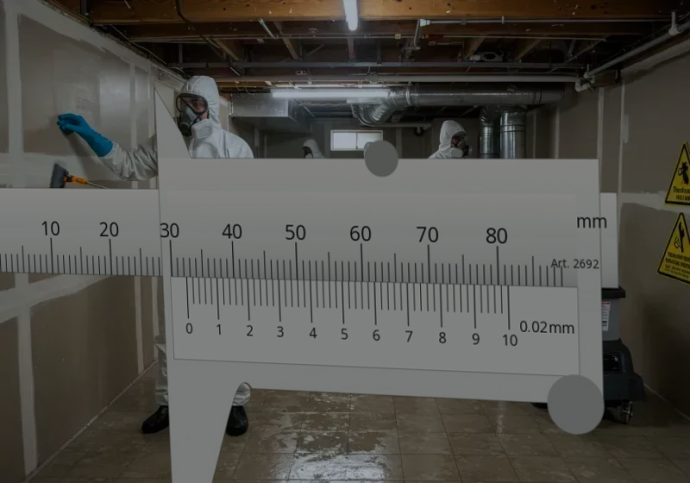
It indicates 32.4 mm
